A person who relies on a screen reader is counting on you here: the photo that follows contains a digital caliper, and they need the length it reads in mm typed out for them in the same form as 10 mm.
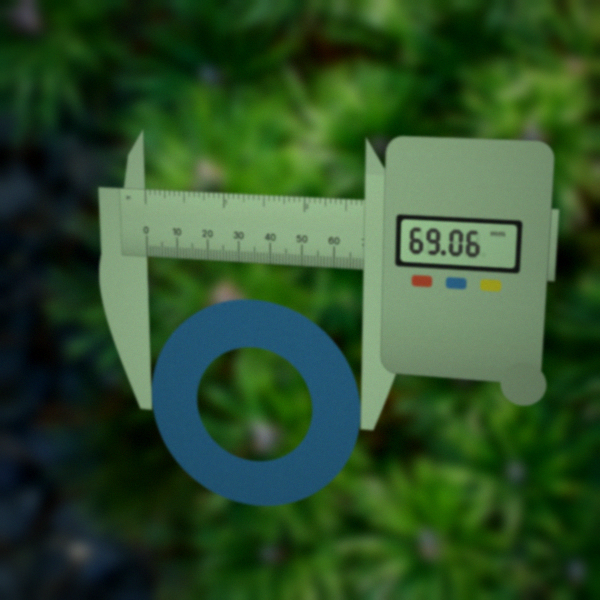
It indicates 69.06 mm
